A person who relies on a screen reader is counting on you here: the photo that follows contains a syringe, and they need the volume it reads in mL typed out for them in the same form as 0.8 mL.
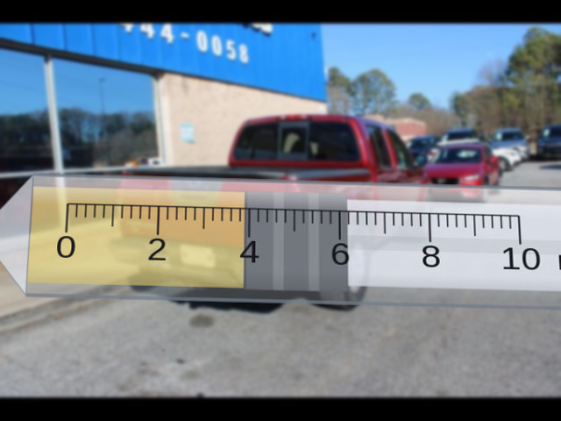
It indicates 3.9 mL
